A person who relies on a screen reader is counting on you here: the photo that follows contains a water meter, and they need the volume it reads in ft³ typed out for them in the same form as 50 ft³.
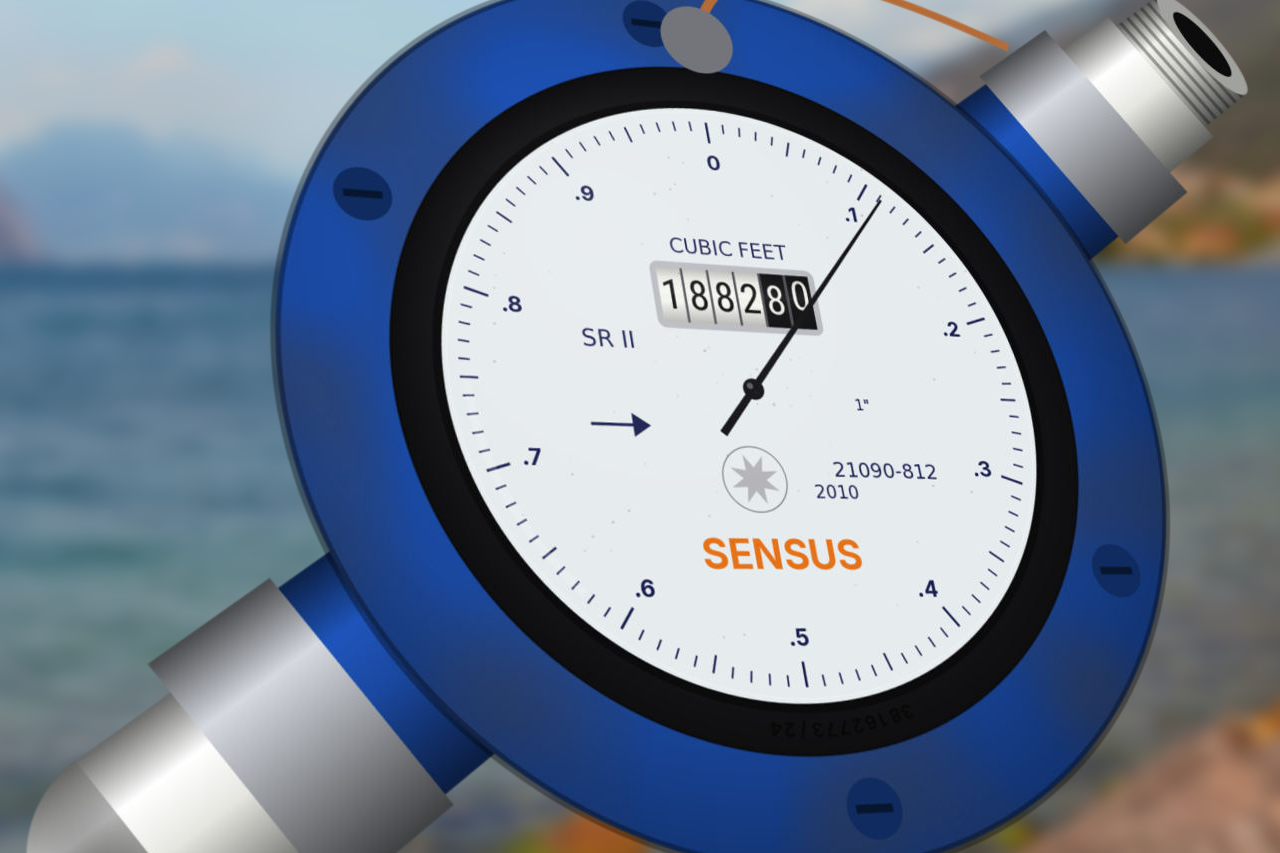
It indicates 188280.11 ft³
